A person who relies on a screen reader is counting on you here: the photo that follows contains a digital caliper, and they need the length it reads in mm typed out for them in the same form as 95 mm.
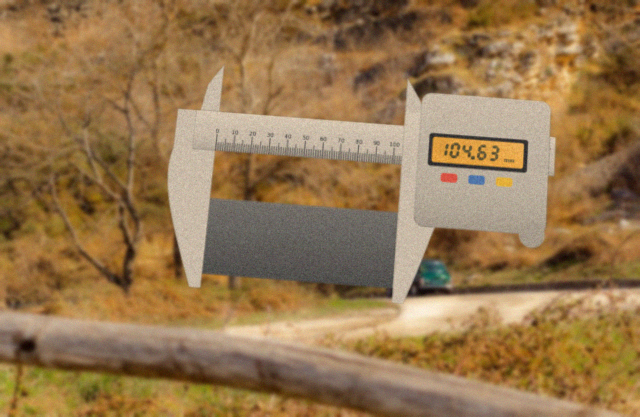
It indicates 104.63 mm
